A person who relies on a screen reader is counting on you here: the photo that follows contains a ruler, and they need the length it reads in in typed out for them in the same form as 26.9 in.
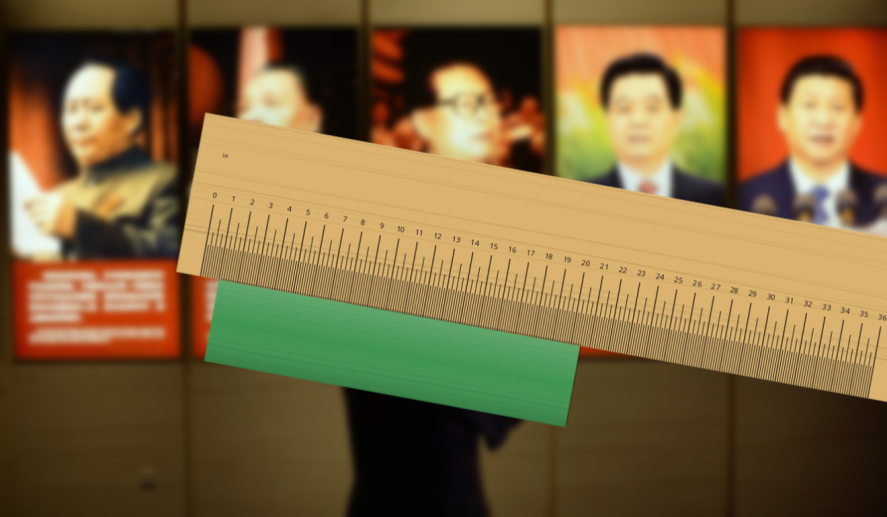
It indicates 19.5 in
